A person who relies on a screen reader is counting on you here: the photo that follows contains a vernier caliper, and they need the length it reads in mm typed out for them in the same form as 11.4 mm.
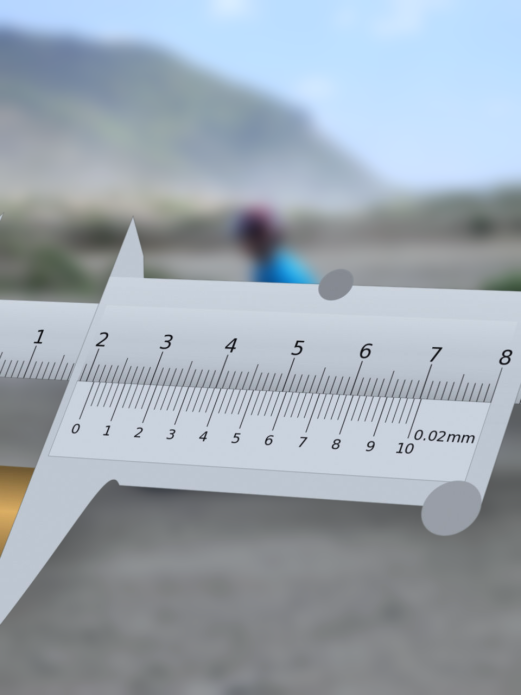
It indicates 21.2 mm
